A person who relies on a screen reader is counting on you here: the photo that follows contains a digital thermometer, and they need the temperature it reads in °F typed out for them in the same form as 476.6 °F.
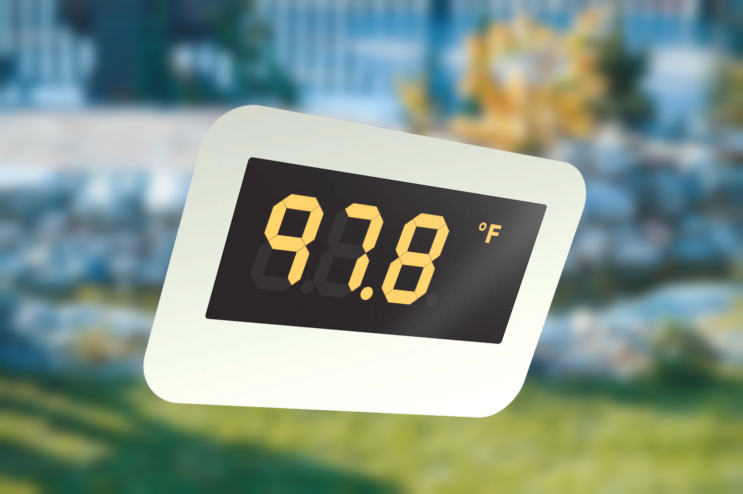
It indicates 97.8 °F
